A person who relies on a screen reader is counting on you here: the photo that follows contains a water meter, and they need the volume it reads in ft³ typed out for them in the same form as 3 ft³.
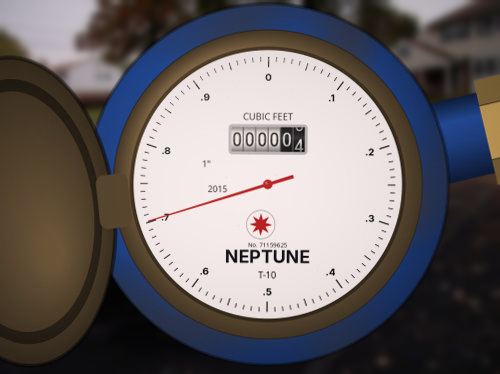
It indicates 3.70 ft³
